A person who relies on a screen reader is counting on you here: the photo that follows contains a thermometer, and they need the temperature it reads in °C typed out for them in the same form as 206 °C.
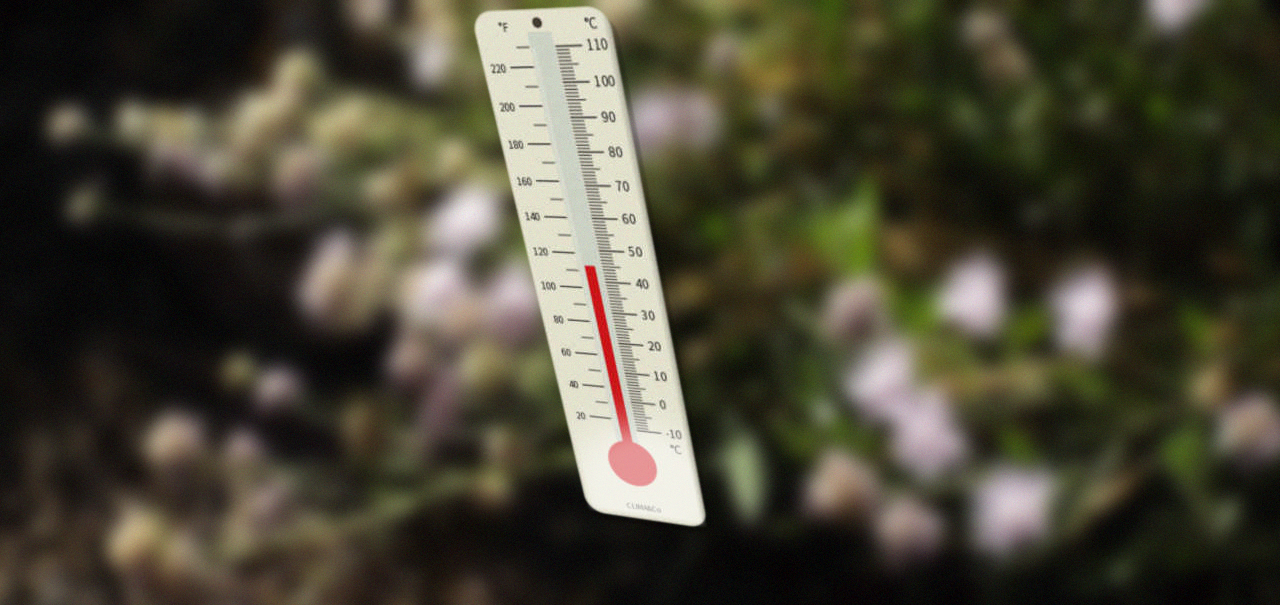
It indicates 45 °C
